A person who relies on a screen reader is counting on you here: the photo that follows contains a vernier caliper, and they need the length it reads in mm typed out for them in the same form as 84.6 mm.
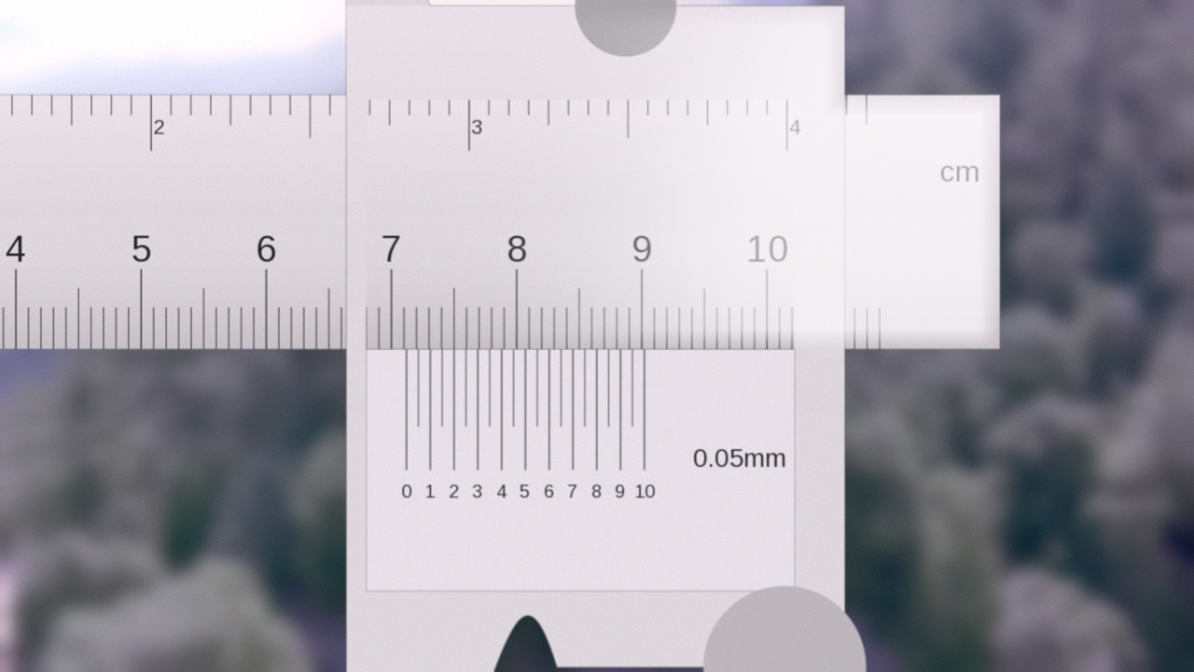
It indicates 71.2 mm
